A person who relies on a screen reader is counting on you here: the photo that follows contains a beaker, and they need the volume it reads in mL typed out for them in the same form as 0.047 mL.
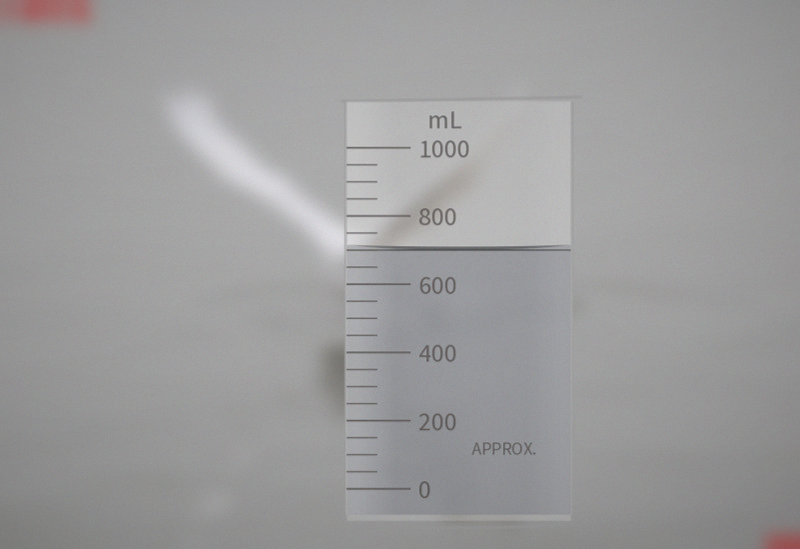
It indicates 700 mL
